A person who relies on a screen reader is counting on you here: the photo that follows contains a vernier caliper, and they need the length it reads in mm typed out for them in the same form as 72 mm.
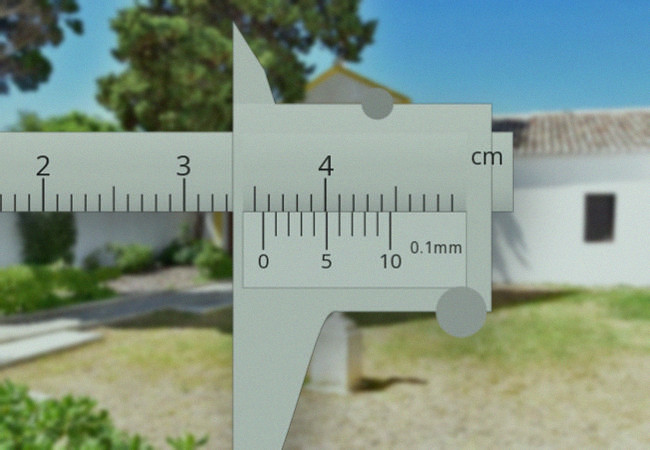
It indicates 35.6 mm
